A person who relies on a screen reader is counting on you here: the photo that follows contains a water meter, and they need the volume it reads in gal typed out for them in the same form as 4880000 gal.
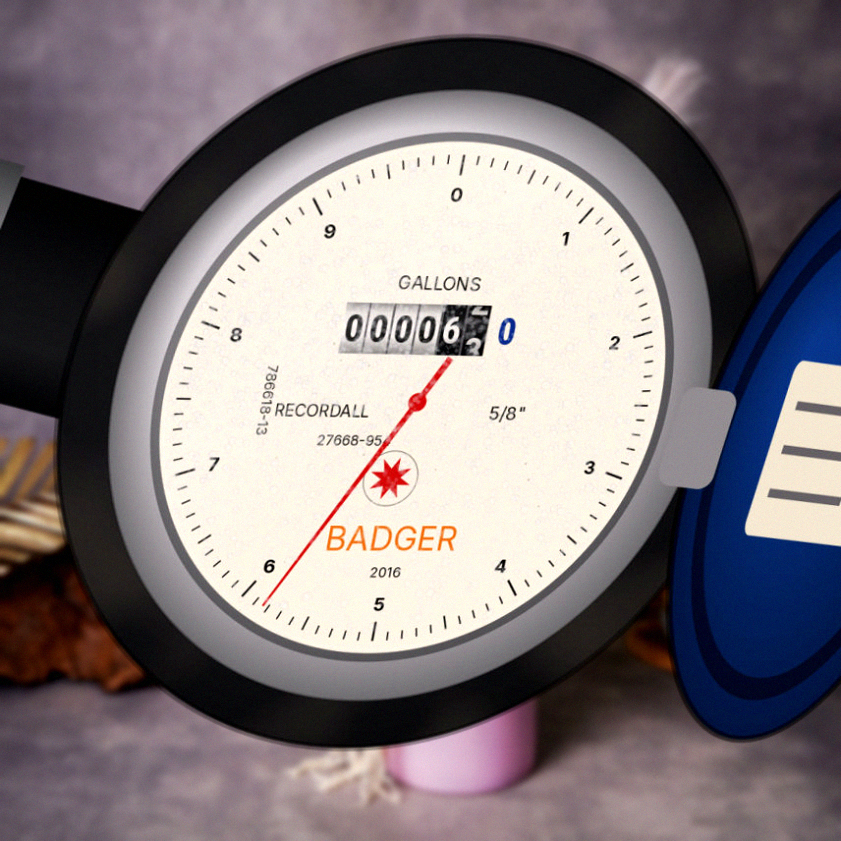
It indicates 625.8 gal
